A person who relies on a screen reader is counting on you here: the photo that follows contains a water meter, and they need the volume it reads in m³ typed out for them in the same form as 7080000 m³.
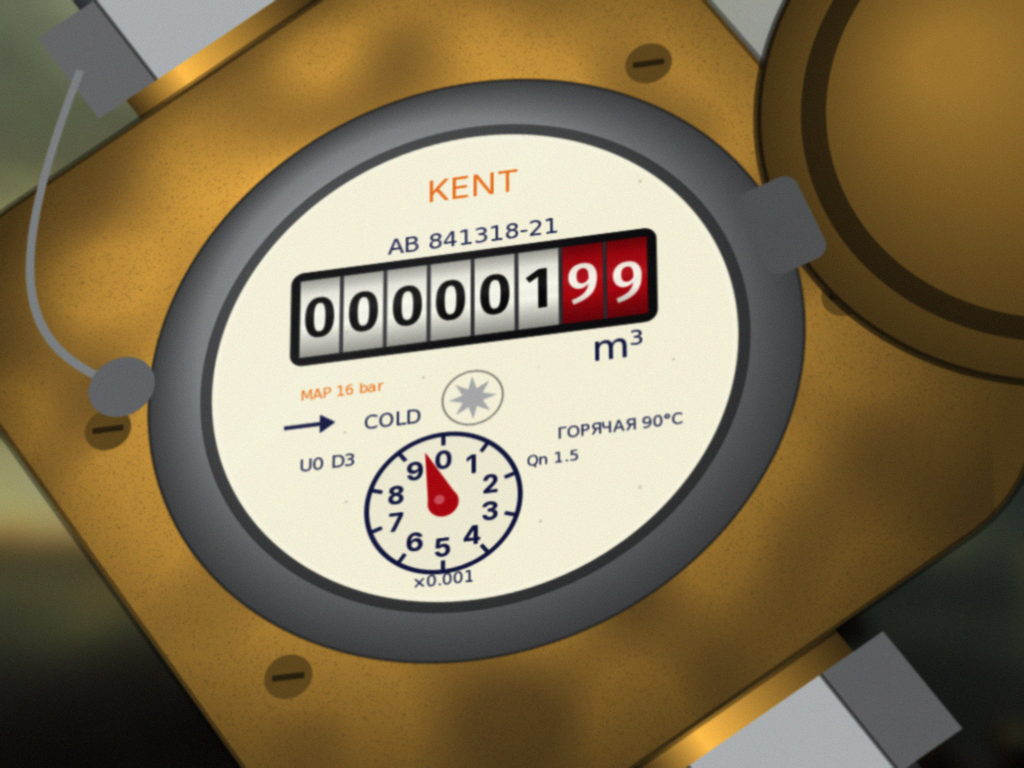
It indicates 1.989 m³
